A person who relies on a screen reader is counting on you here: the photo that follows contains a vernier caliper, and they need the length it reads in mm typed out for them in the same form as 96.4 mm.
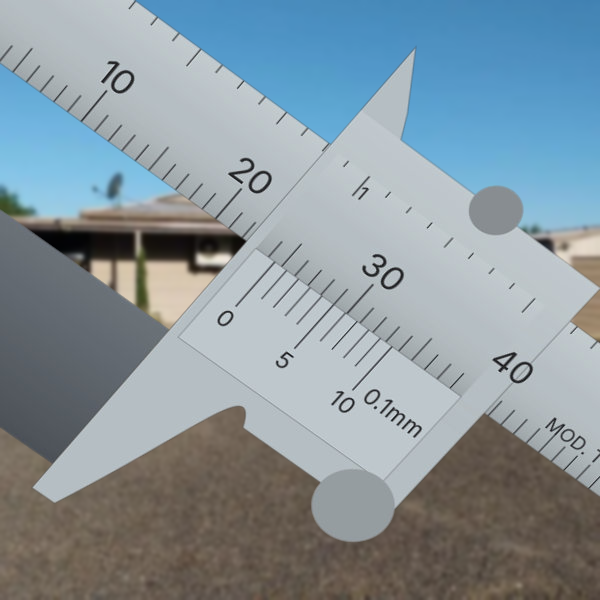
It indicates 24.5 mm
